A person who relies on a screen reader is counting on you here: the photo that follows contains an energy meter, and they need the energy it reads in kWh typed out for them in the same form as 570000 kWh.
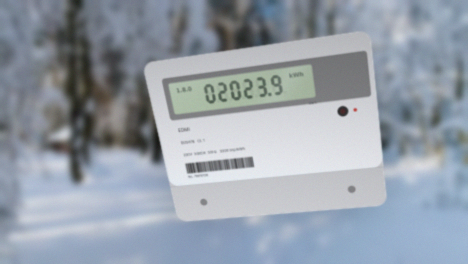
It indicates 2023.9 kWh
